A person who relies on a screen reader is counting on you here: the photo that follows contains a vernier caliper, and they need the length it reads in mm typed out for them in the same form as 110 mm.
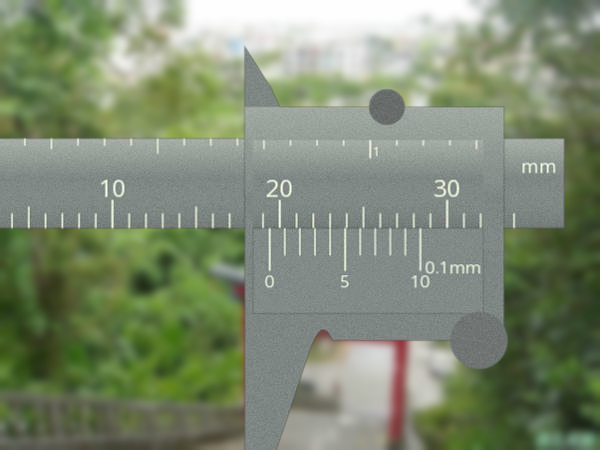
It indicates 19.4 mm
